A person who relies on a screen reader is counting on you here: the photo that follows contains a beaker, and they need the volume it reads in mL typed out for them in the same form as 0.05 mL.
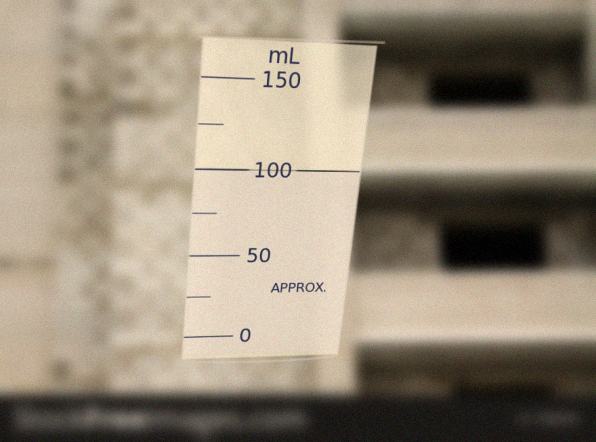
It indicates 100 mL
